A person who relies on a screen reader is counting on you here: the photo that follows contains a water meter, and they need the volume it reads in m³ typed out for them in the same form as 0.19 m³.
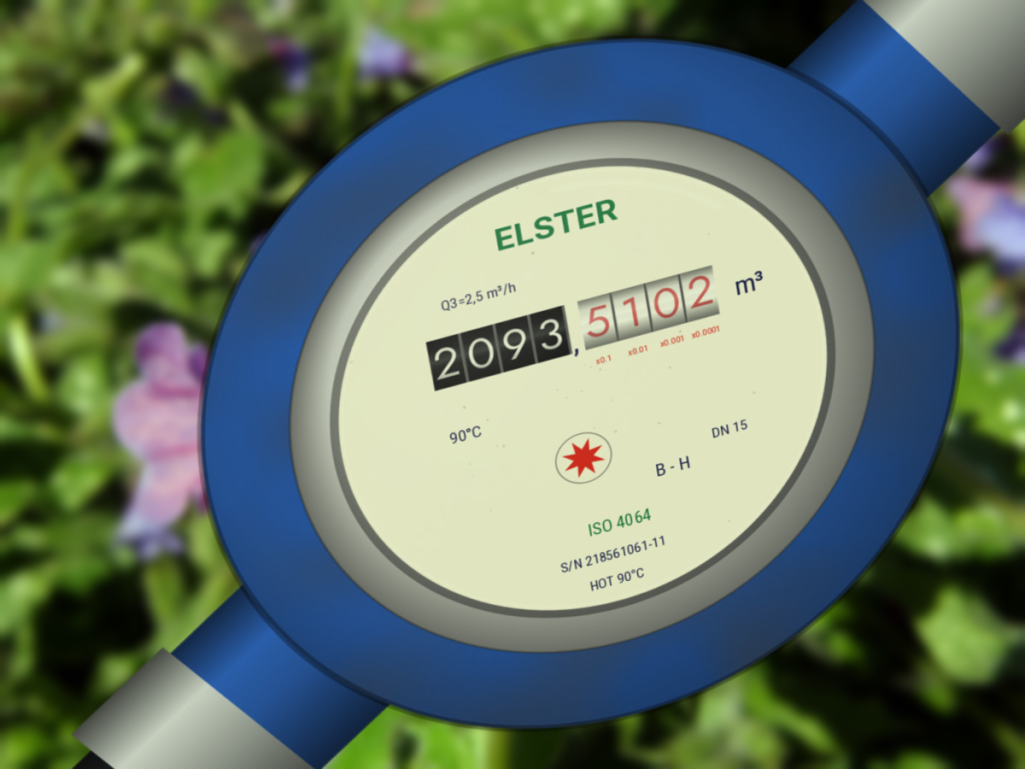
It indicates 2093.5102 m³
